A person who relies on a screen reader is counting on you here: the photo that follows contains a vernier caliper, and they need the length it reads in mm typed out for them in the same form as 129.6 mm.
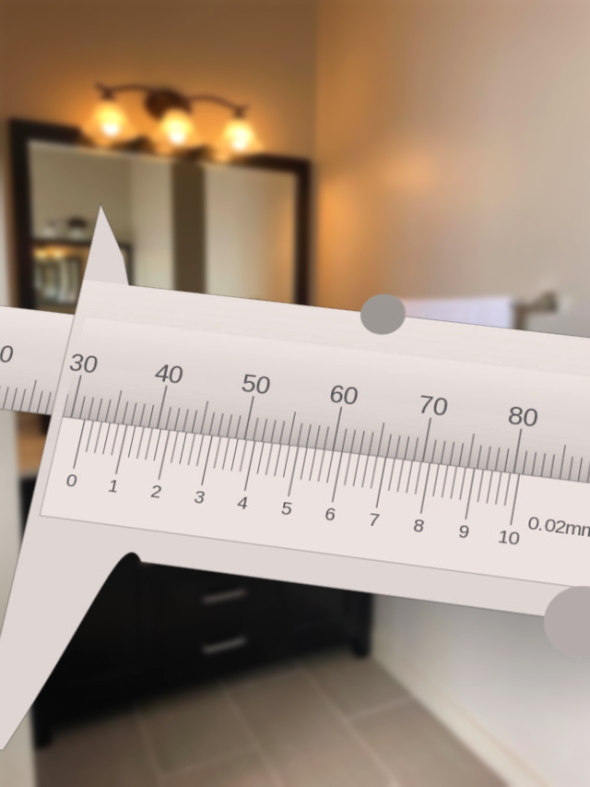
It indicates 31.6 mm
